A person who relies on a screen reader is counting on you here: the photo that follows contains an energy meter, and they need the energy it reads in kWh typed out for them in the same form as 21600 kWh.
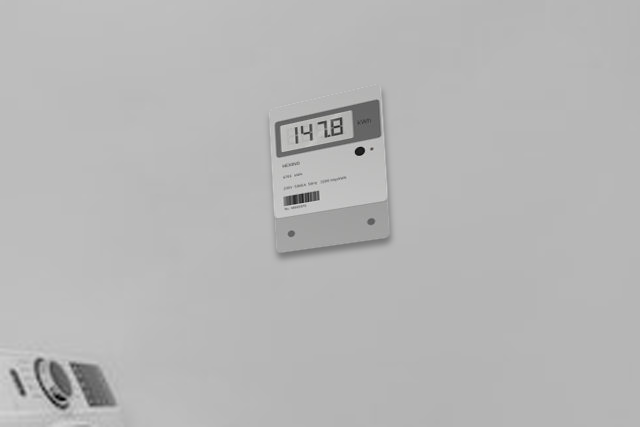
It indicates 147.8 kWh
